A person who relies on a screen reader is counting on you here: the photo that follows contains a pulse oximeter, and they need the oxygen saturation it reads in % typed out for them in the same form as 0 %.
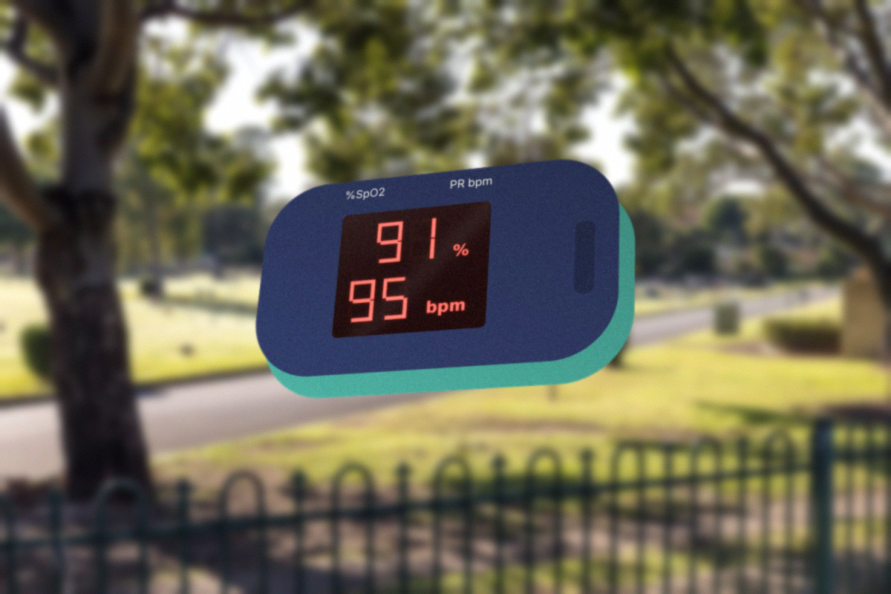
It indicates 91 %
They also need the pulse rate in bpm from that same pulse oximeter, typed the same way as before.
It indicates 95 bpm
